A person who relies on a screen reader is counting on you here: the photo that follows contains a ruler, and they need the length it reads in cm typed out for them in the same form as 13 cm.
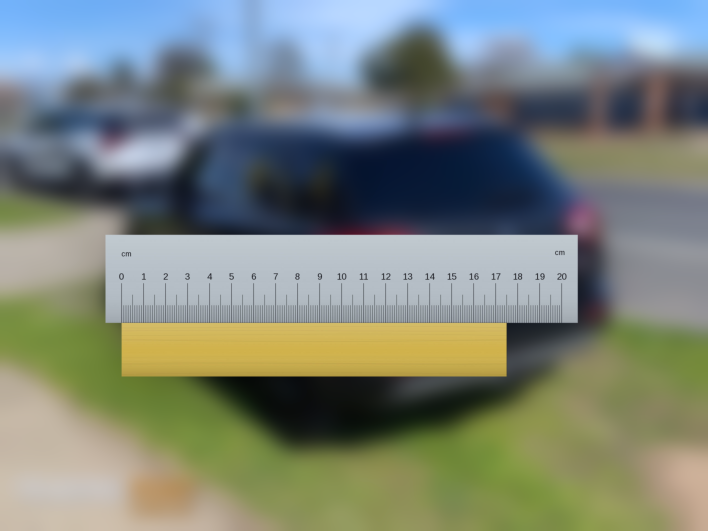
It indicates 17.5 cm
